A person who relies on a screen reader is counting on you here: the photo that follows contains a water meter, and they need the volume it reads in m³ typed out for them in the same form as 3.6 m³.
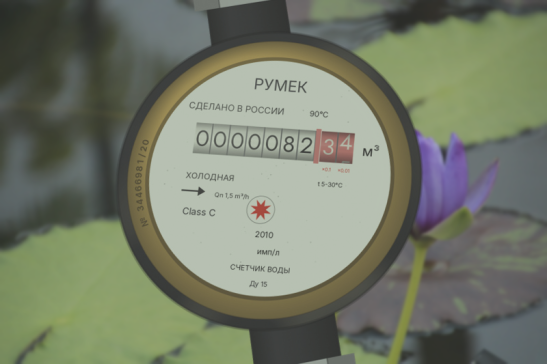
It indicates 82.34 m³
